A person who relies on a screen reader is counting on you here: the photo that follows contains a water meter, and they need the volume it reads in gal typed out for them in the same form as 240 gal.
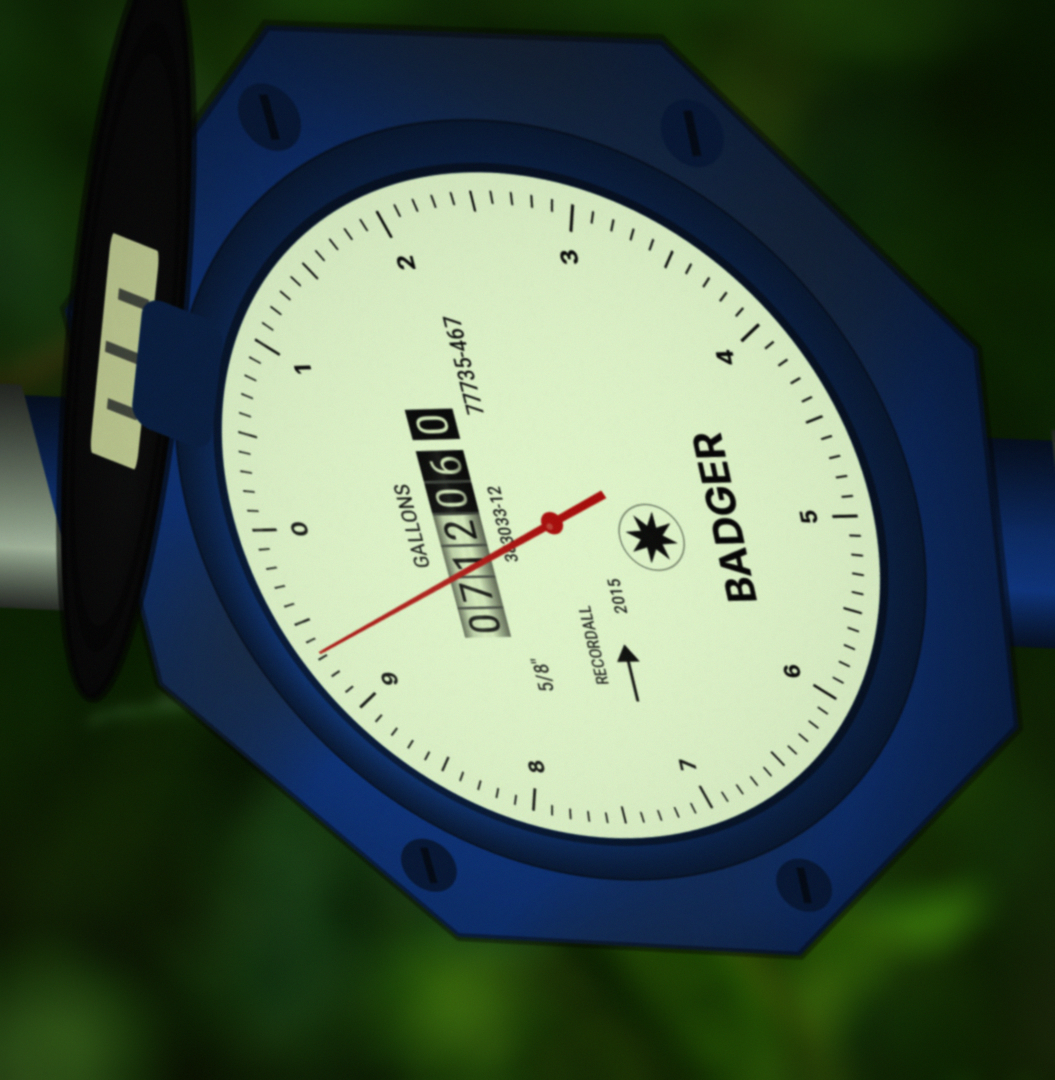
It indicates 712059.3 gal
